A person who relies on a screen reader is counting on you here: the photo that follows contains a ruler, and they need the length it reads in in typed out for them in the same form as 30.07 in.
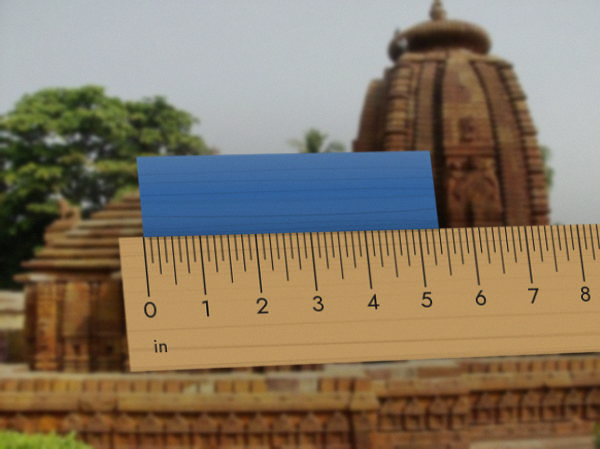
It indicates 5.375 in
